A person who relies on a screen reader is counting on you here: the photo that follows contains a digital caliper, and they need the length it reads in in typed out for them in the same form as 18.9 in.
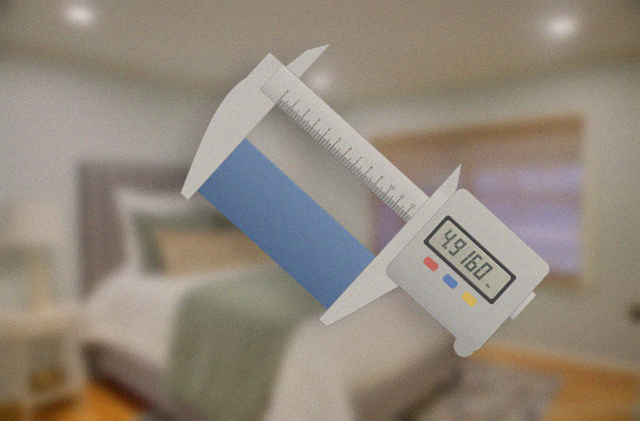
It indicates 4.9160 in
